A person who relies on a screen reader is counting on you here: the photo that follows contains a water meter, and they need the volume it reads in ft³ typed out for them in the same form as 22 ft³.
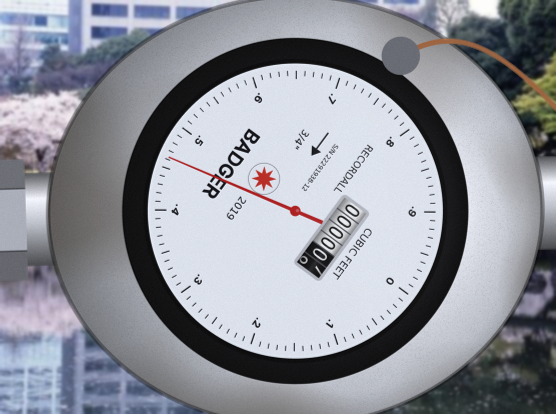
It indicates 7.46 ft³
